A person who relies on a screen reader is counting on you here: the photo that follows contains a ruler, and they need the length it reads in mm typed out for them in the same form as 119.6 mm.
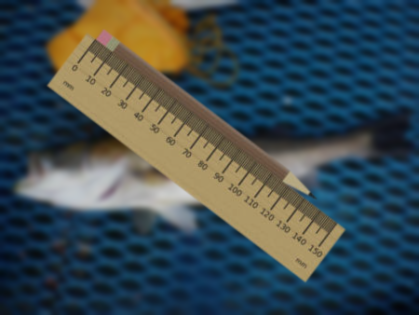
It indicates 135 mm
